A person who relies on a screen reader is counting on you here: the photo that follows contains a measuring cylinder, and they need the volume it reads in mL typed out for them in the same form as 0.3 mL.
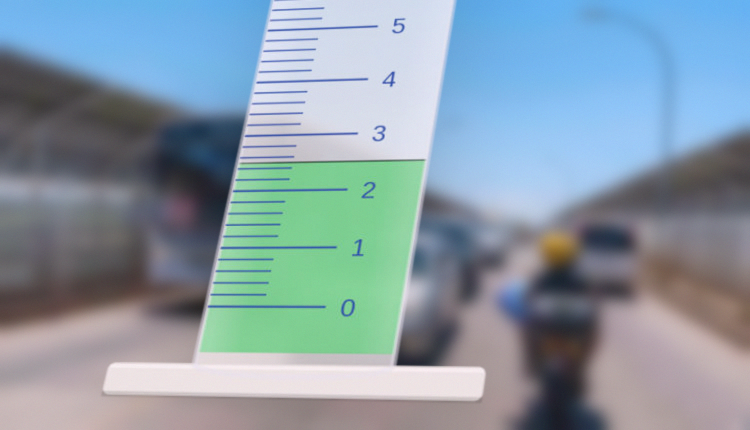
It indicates 2.5 mL
